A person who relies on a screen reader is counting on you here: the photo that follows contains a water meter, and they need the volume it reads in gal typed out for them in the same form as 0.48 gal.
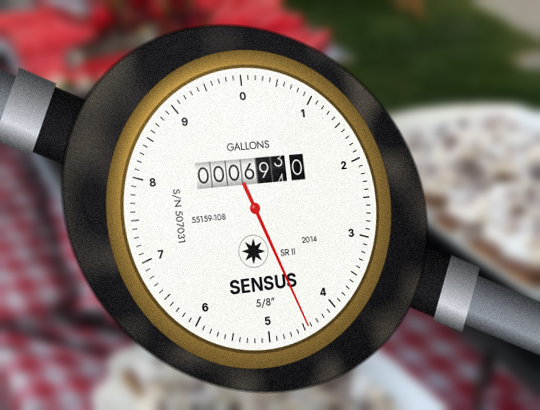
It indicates 6934.4 gal
